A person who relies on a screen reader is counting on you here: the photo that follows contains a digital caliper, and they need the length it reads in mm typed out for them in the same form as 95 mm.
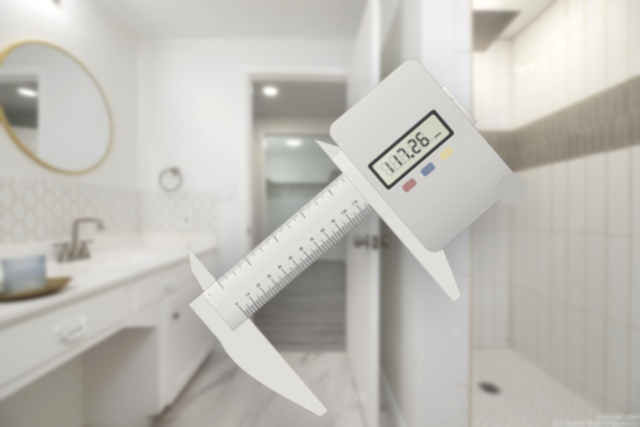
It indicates 117.26 mm
